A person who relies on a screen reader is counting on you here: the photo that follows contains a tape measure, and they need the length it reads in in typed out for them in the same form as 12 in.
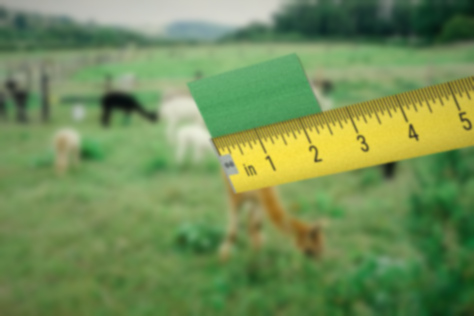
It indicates 2.5 in
